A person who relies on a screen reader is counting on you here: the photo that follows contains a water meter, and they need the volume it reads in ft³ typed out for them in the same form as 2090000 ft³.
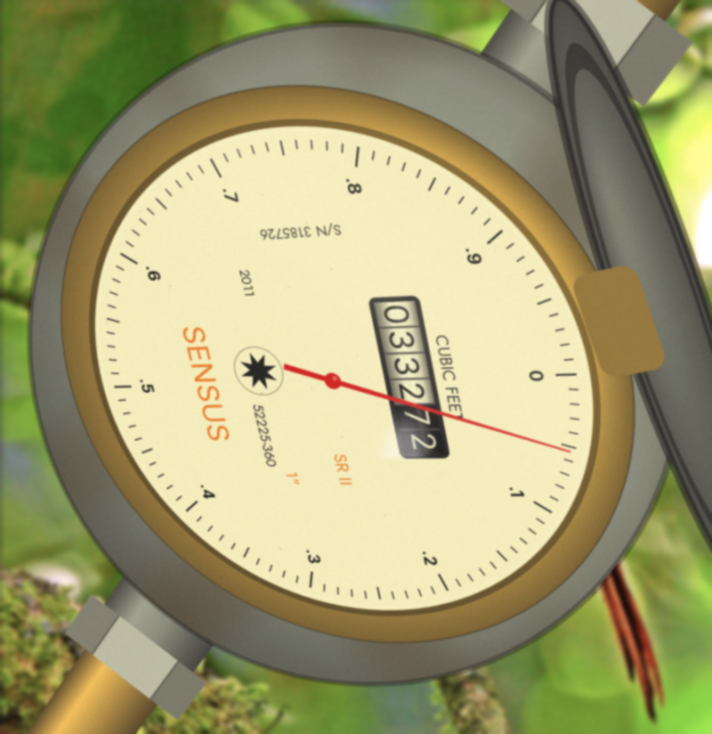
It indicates 33272.05 ft³
